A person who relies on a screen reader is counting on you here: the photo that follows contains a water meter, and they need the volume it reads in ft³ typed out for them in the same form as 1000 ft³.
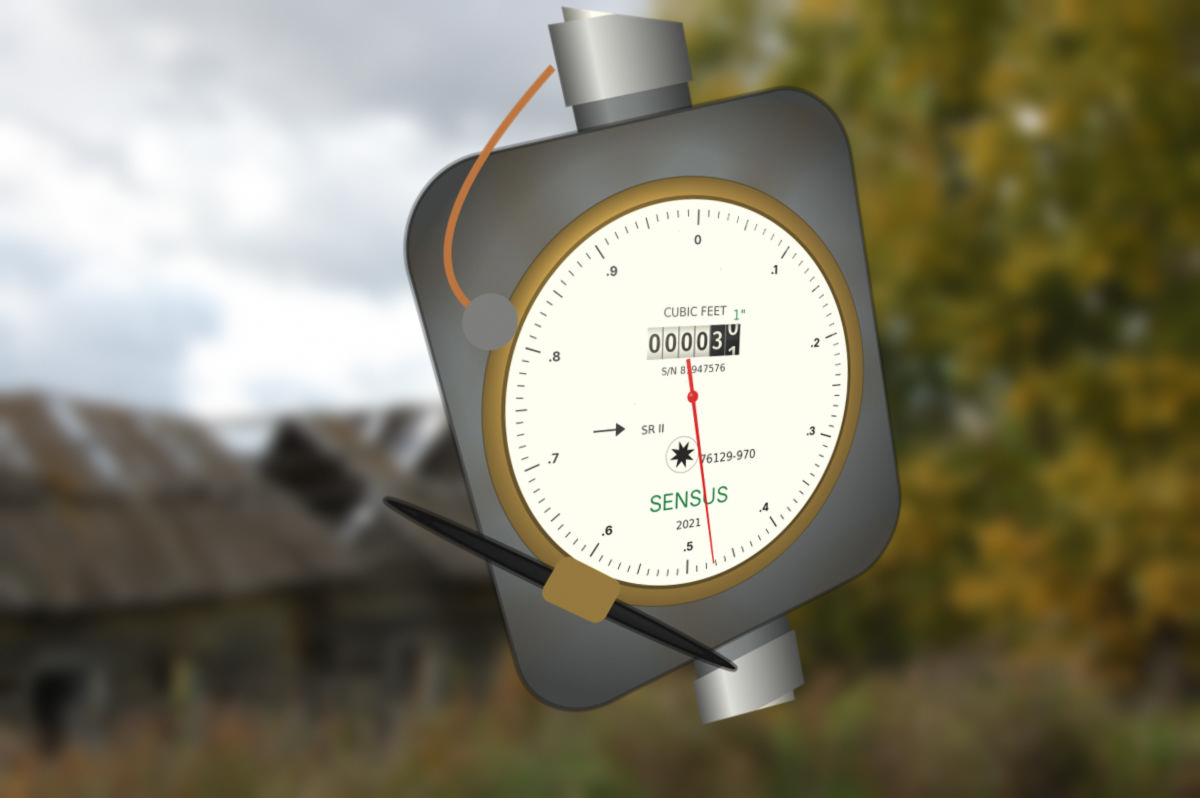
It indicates 30.47 ft³
